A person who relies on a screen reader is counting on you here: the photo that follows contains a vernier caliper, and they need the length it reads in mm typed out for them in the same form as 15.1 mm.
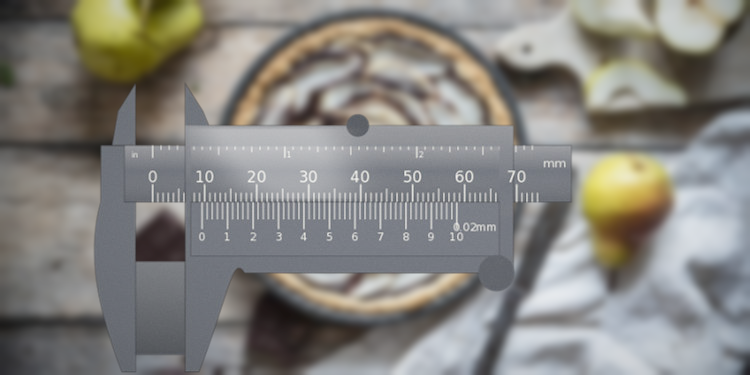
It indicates 9.5 mm
